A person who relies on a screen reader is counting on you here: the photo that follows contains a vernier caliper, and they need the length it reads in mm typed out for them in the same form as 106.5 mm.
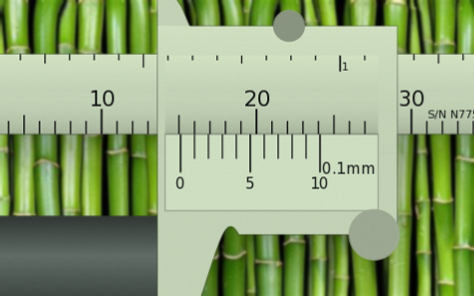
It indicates 15.1 mm
